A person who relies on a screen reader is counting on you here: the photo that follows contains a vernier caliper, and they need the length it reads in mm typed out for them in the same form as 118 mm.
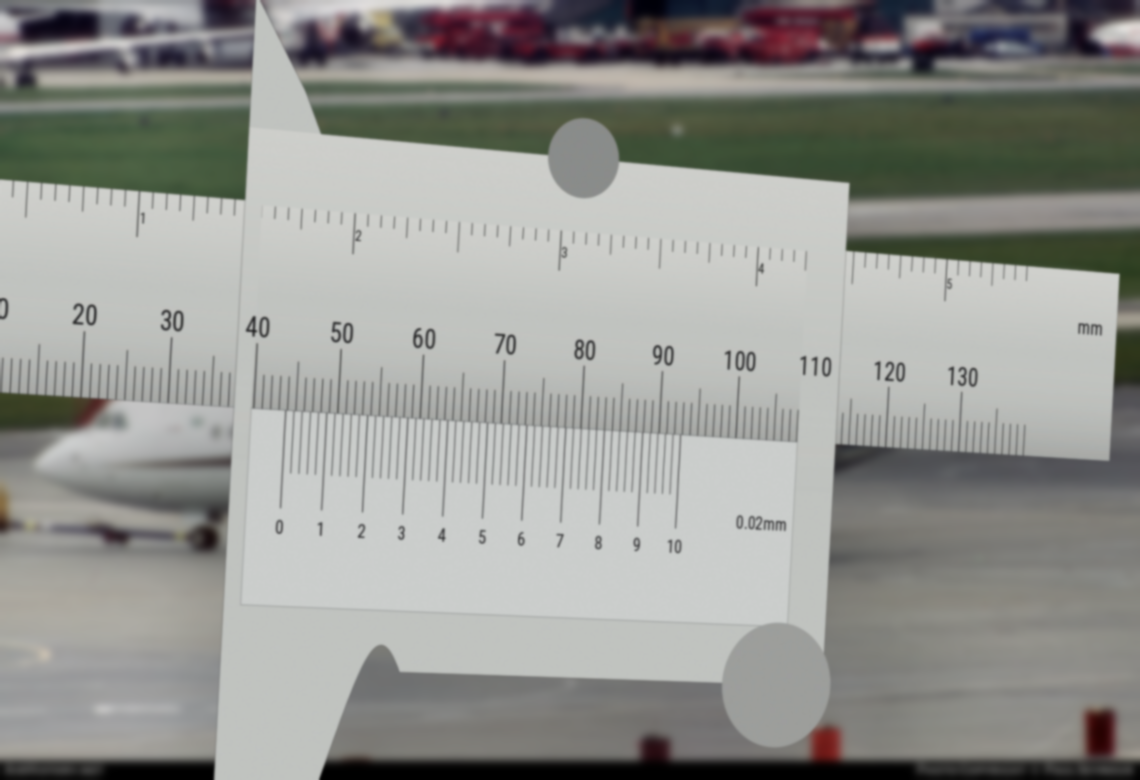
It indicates 43.8 mm
